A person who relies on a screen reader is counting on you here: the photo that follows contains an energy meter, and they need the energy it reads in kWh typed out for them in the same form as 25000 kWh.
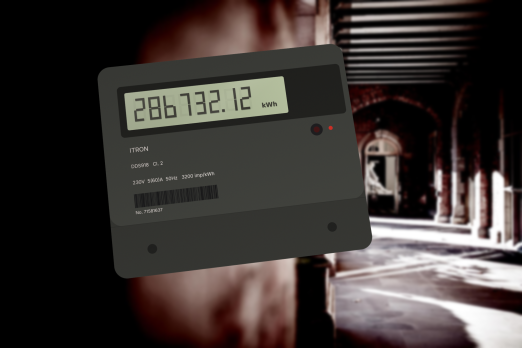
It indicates 286732.12 kWh
